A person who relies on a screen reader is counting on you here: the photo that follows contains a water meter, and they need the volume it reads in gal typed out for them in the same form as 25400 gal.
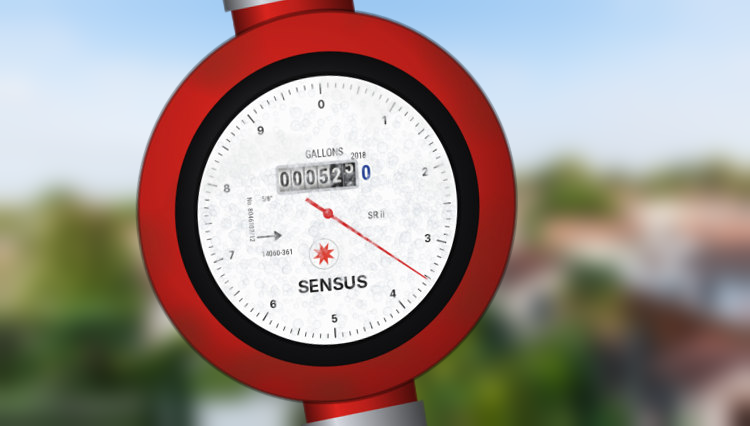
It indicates 5253.5 gal
